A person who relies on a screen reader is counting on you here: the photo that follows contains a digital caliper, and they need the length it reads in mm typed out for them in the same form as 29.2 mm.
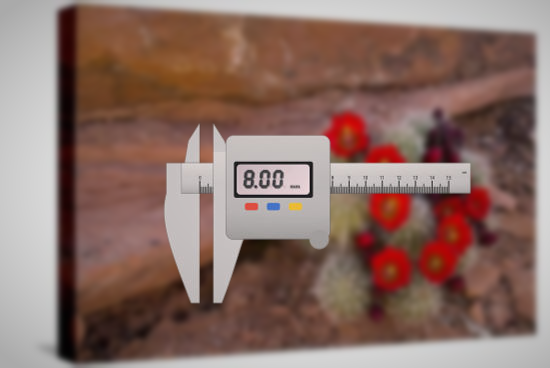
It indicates 8.00 mm
